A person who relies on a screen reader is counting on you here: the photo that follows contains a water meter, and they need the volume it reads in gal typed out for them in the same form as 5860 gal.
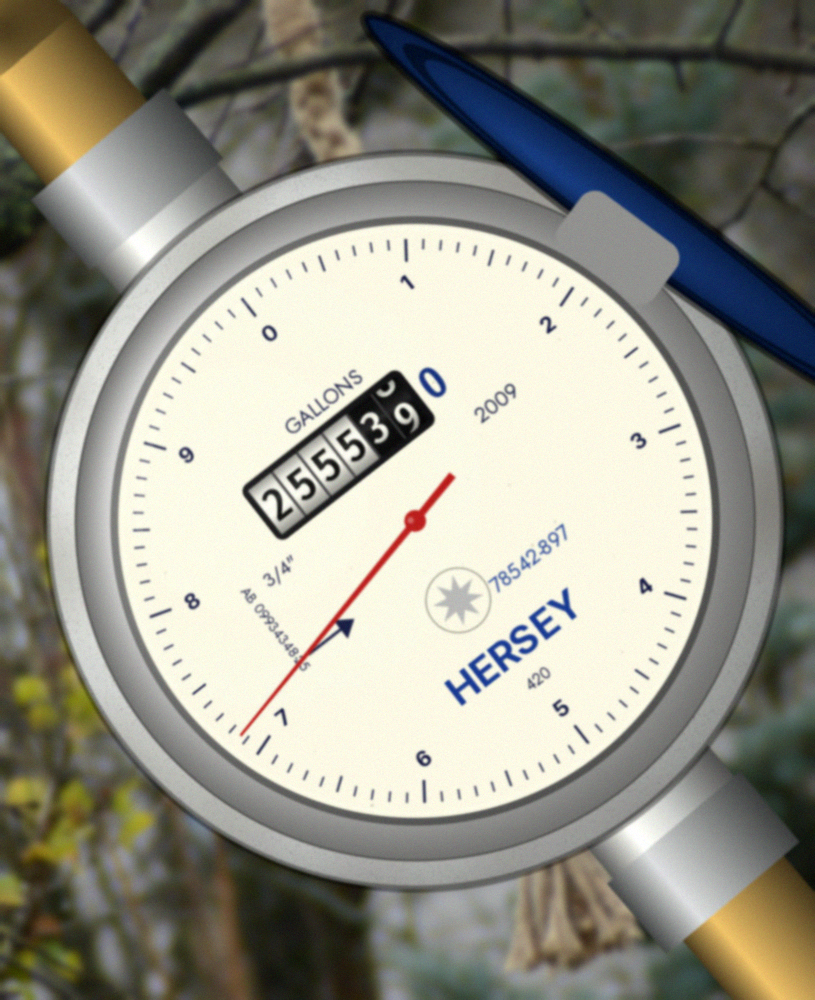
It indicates 2555387.1 gal
